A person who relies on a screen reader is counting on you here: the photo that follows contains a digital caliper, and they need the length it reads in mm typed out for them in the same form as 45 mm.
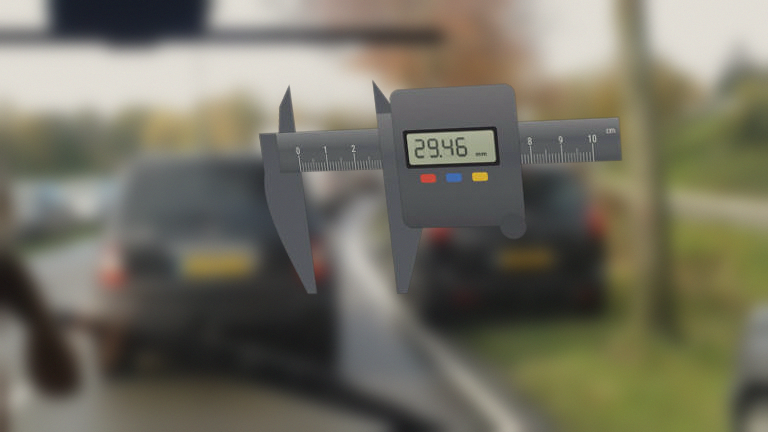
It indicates 29.46 mm
